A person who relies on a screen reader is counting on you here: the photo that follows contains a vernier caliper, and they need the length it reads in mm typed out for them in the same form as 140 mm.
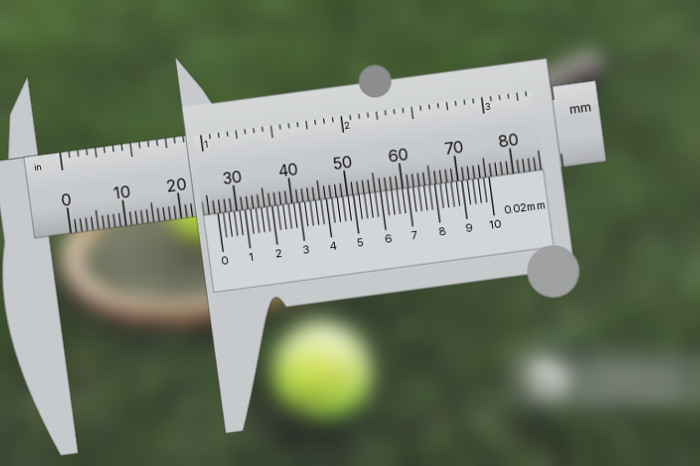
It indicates 26.6 mm
